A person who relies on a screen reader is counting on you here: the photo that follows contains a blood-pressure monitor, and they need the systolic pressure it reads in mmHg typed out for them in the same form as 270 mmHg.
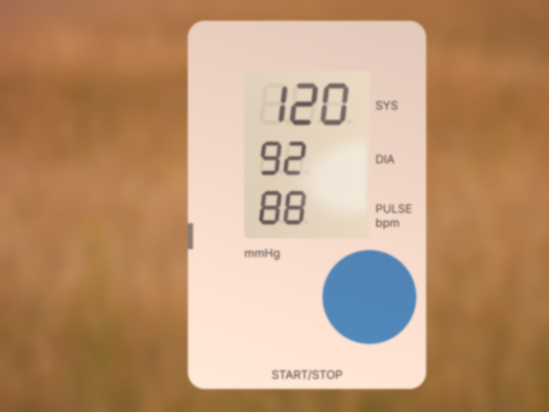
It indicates 120 mmHg
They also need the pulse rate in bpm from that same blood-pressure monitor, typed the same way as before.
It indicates 88 bpm
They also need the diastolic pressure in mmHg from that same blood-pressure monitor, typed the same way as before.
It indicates 92 mmHg
